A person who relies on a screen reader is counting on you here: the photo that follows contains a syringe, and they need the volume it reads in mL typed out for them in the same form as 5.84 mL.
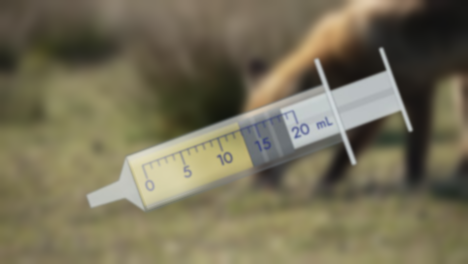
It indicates 13 mL
